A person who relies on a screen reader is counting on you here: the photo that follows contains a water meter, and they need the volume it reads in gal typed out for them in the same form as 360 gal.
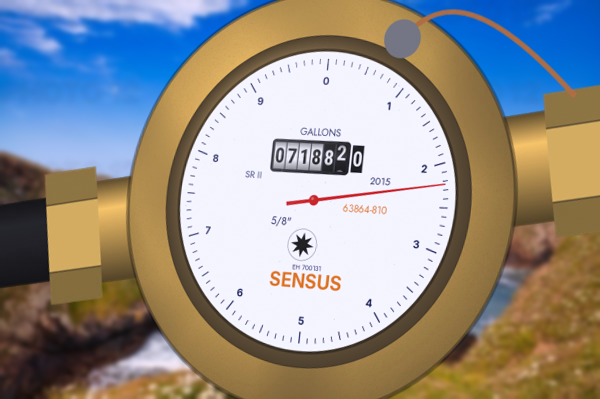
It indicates 718822.2 gal
